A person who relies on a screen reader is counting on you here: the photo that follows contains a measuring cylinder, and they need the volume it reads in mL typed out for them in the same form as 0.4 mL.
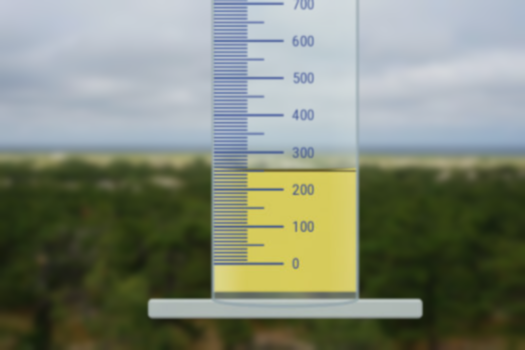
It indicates 250 mL
